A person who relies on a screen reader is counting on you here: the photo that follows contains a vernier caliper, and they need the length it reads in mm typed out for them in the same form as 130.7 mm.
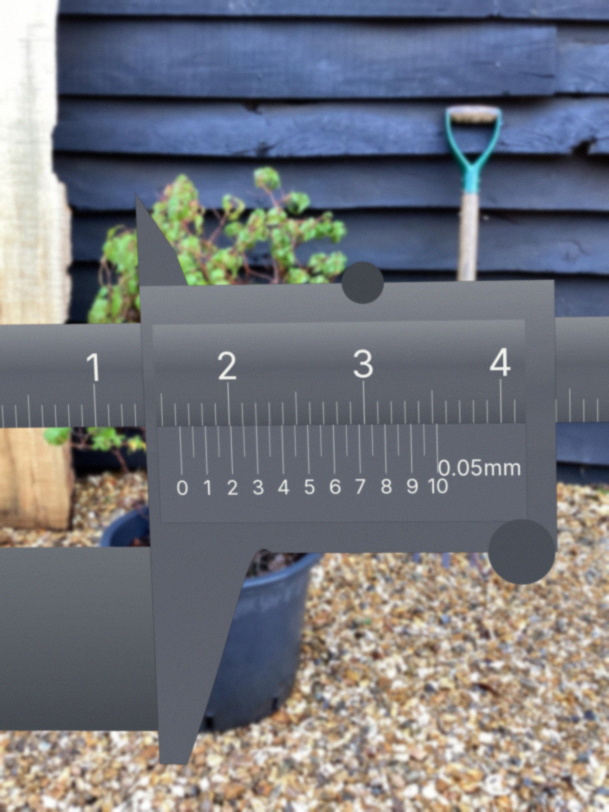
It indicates 16.3 mm
